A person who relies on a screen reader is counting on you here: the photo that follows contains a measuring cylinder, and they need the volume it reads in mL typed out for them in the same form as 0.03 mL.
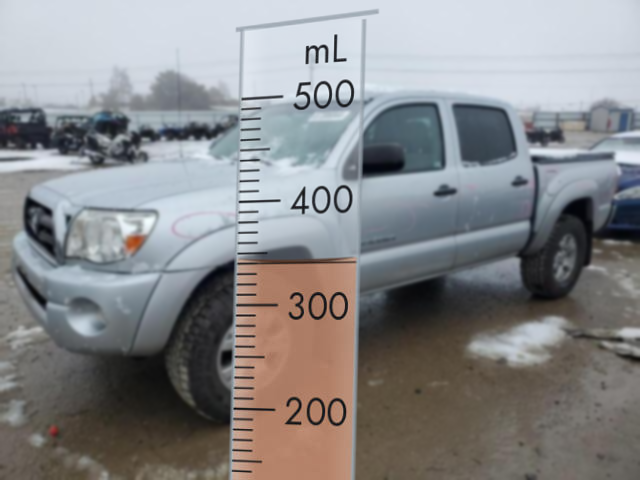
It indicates 340 mL
